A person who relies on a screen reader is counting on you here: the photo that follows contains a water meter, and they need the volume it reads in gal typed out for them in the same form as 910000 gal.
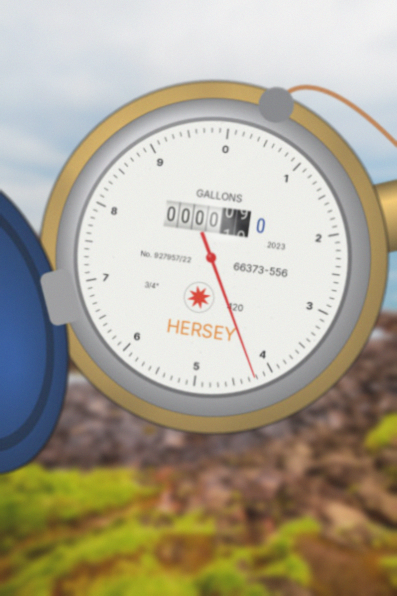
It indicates 94.2 gal
